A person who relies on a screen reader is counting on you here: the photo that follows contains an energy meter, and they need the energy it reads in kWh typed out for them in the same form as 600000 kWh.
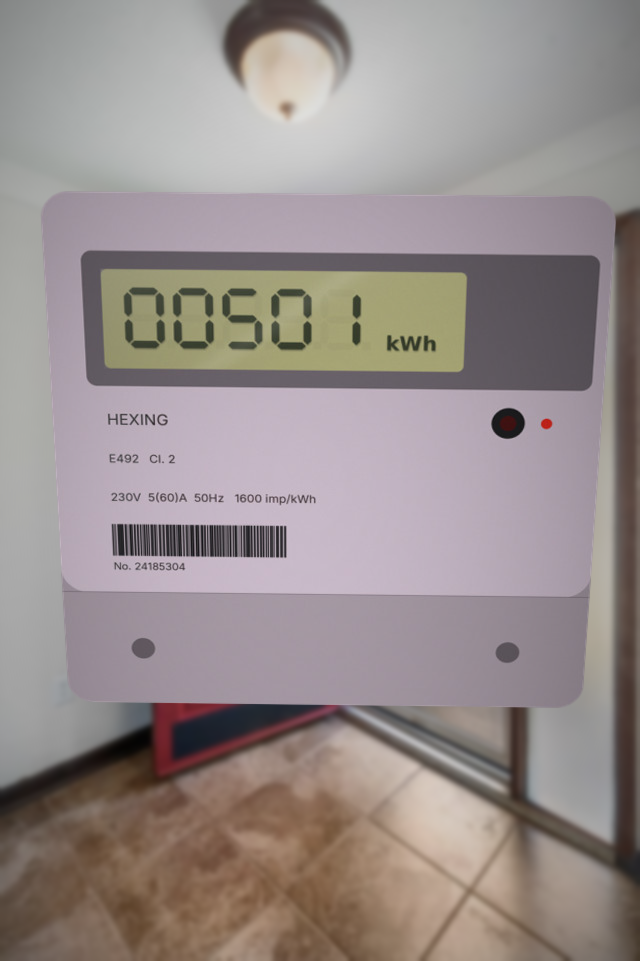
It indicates 501 kWh
